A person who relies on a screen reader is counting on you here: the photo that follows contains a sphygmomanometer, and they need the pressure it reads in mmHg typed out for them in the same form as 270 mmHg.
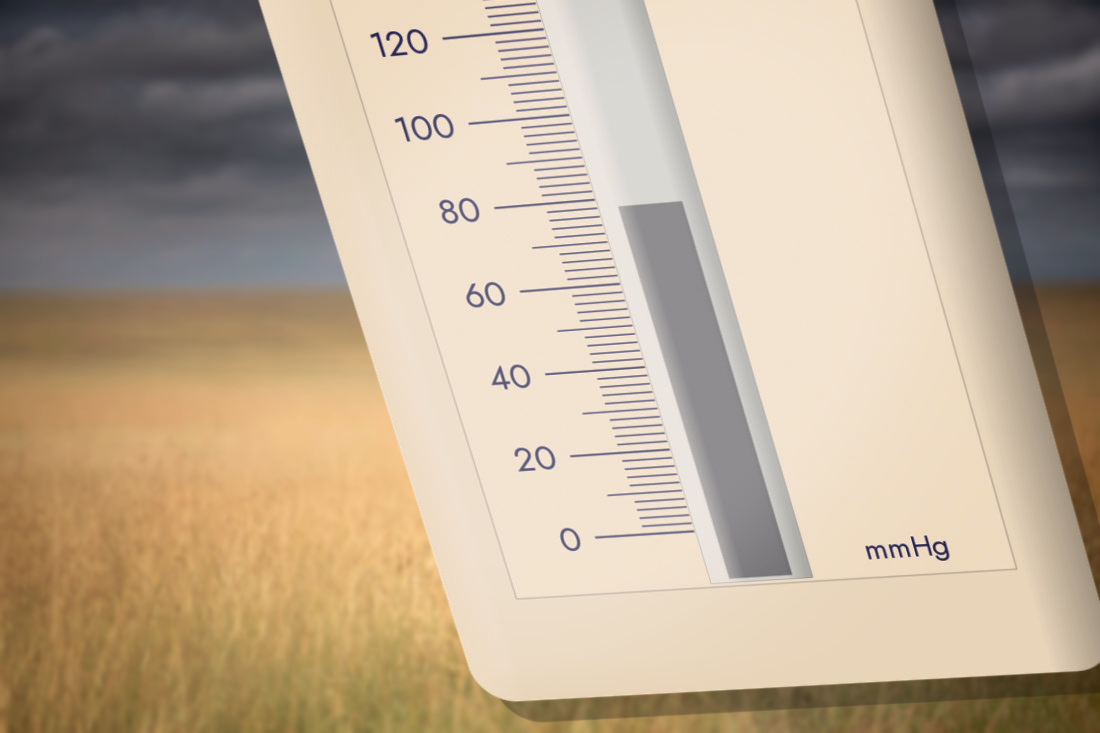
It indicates 78 mmHg
